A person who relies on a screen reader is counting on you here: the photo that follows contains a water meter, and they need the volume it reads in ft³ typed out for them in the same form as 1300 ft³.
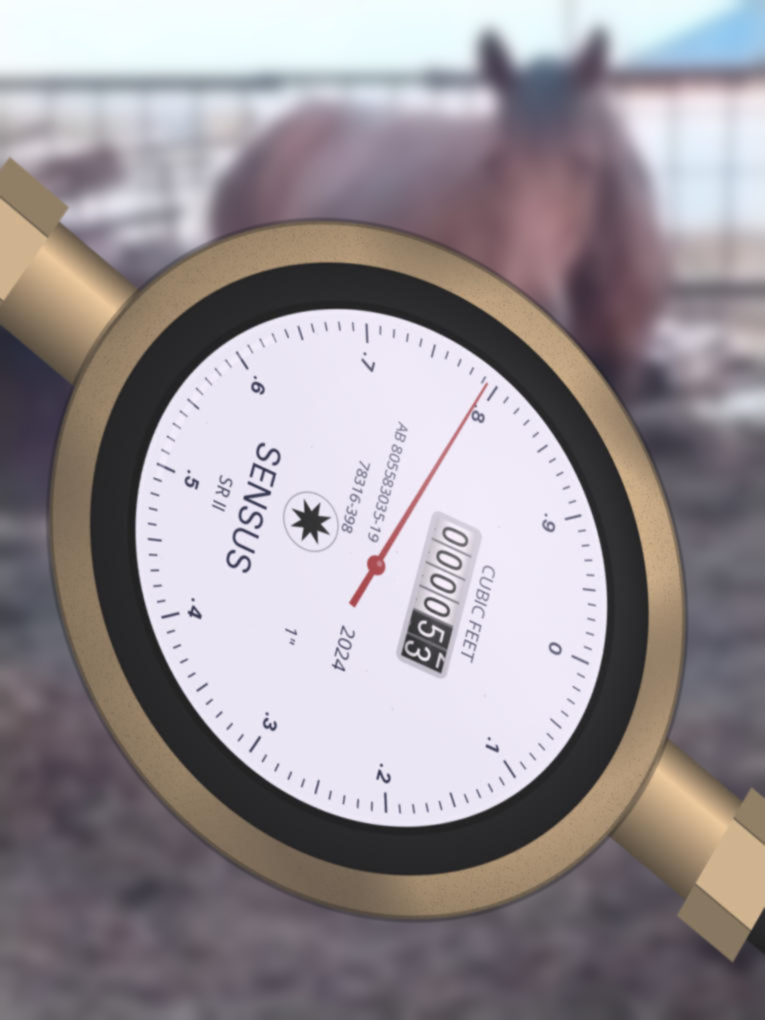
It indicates 52.79 ft³
